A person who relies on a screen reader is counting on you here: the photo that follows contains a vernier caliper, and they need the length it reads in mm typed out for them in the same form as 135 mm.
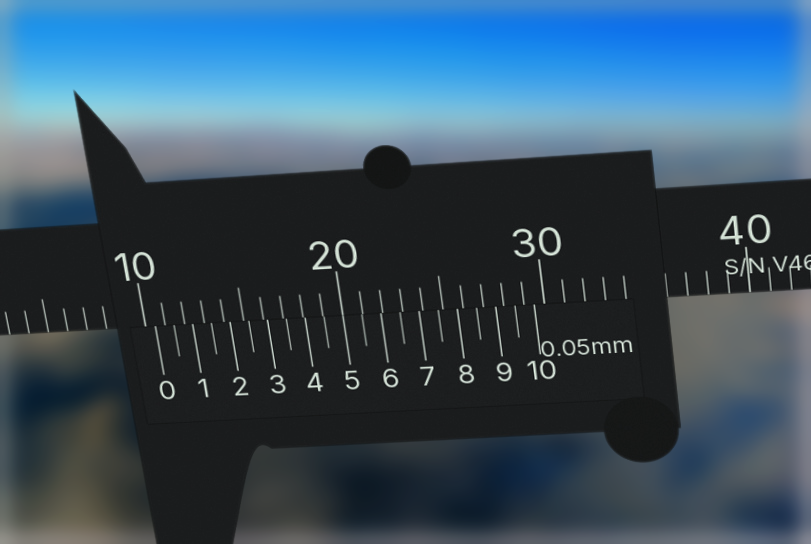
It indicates 10.5 mm
